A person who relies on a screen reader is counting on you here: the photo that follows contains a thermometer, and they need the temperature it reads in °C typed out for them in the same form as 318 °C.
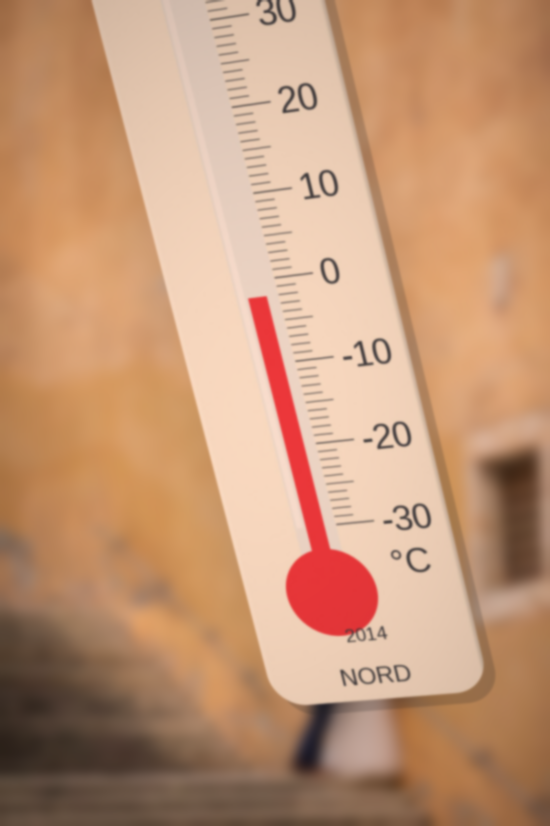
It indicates -2 °C
